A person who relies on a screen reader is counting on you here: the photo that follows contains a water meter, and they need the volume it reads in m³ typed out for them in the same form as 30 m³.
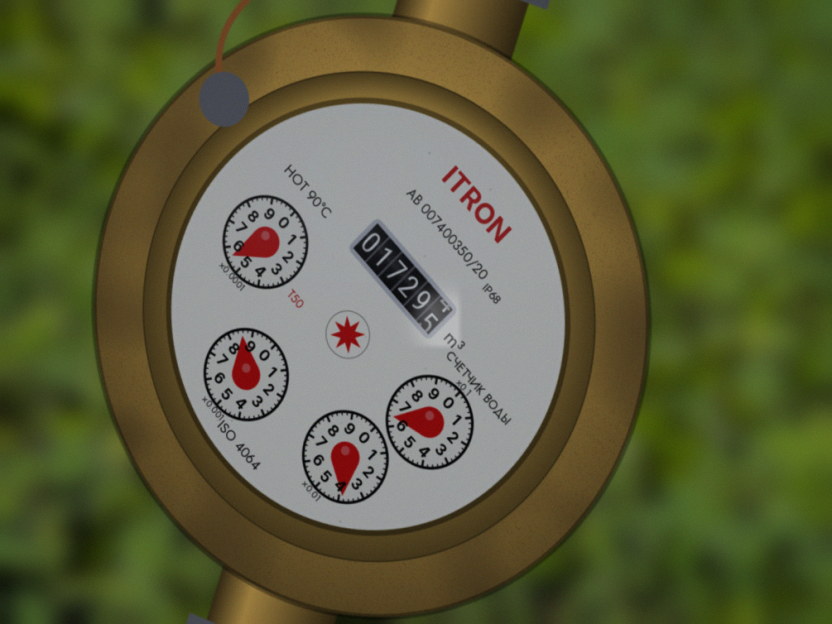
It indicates 17294.6385 m³
